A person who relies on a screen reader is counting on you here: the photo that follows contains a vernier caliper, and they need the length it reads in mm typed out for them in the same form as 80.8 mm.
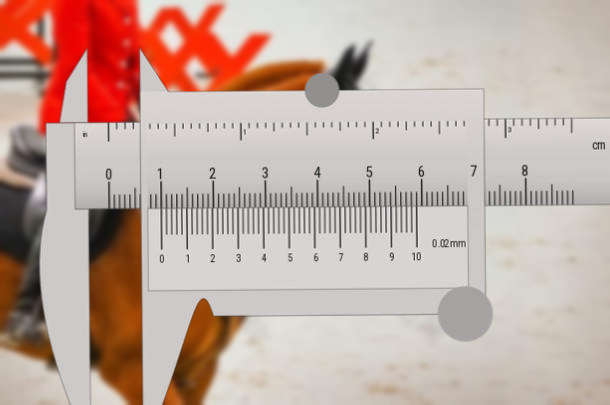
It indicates 10.0 mm
